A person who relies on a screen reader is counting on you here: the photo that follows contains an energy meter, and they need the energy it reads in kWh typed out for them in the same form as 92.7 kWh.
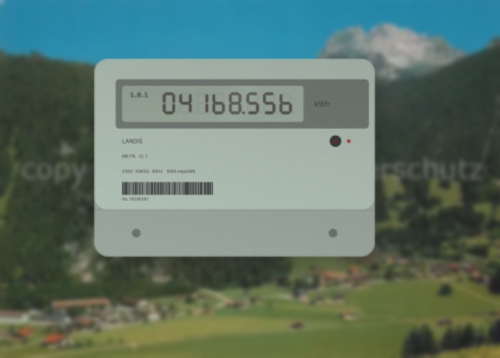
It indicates 4168.556 kWh
